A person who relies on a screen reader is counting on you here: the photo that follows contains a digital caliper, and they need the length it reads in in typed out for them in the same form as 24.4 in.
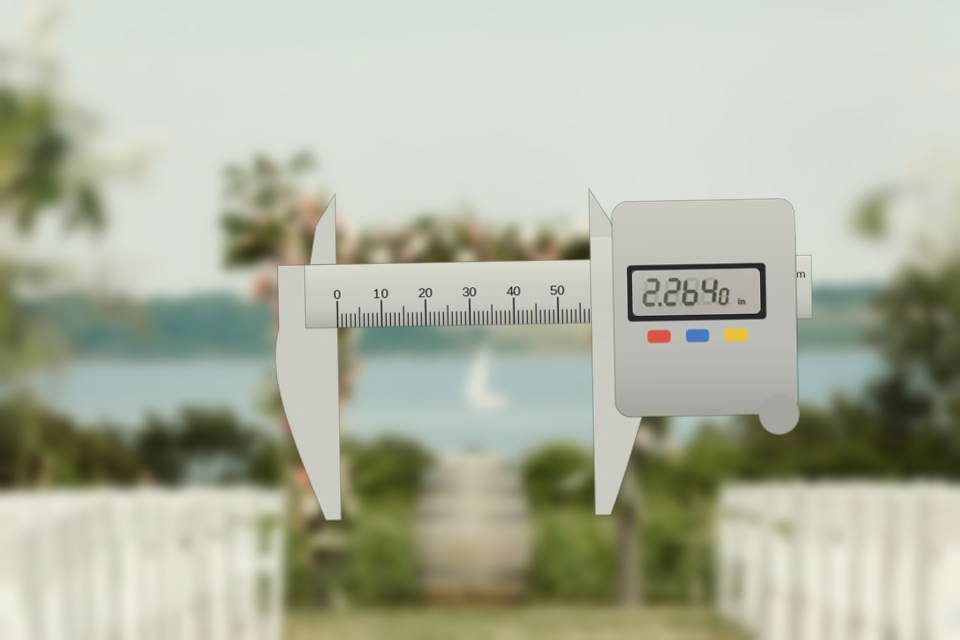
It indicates 2.2640 in
